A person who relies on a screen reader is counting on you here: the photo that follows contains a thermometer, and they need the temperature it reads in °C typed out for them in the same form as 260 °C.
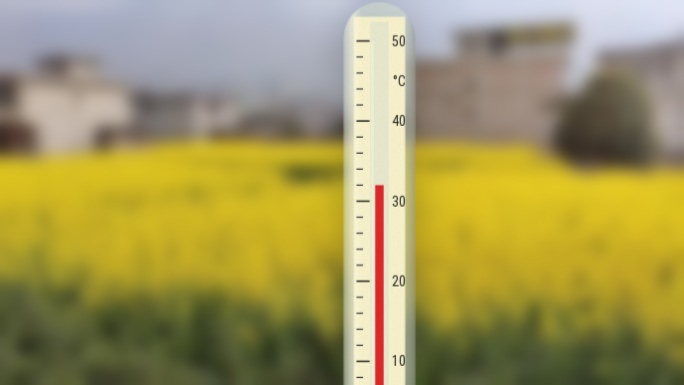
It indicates 32 °C
